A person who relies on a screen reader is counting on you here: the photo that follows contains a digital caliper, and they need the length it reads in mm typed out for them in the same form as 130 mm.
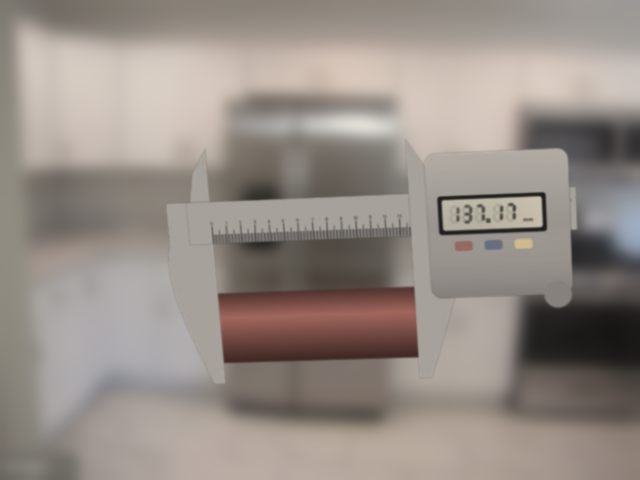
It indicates 137.17 mm
